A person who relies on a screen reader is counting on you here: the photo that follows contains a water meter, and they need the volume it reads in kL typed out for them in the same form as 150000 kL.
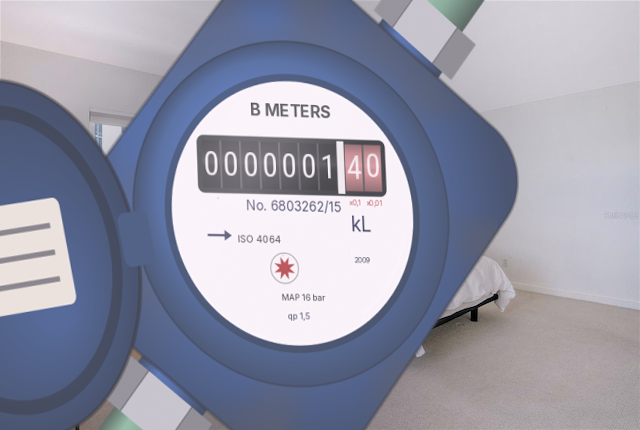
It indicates 1.40 kL
